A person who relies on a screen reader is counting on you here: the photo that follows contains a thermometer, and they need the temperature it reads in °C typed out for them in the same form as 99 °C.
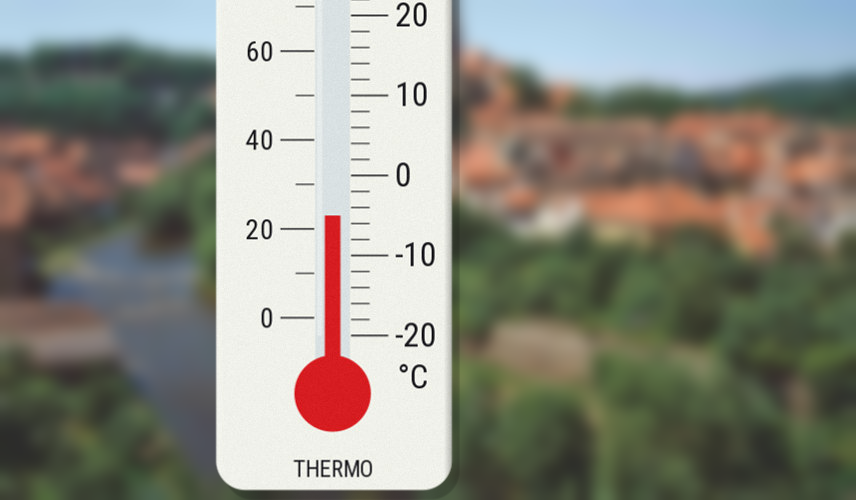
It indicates -5 °C
